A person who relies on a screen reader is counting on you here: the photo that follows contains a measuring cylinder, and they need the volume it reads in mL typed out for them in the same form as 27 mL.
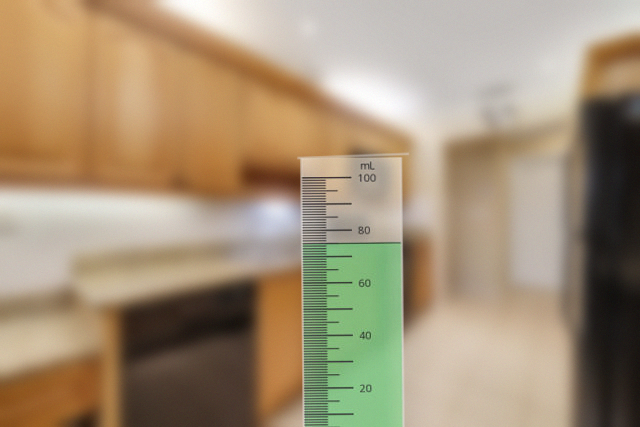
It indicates 75 mL
